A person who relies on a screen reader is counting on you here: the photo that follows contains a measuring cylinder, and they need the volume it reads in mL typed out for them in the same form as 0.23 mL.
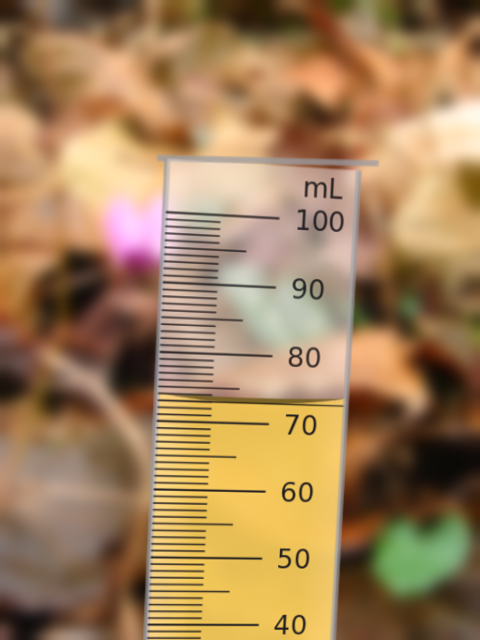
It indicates 73 mL
